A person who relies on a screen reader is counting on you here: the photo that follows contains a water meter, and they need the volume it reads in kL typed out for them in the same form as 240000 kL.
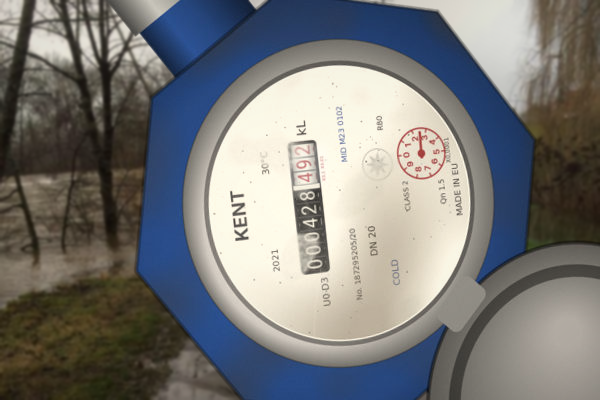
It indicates 428.4922 kL
